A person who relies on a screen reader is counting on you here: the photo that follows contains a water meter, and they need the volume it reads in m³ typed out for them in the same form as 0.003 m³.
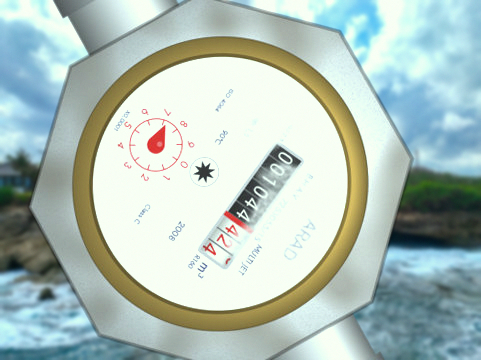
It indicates 1044.4237 m³
